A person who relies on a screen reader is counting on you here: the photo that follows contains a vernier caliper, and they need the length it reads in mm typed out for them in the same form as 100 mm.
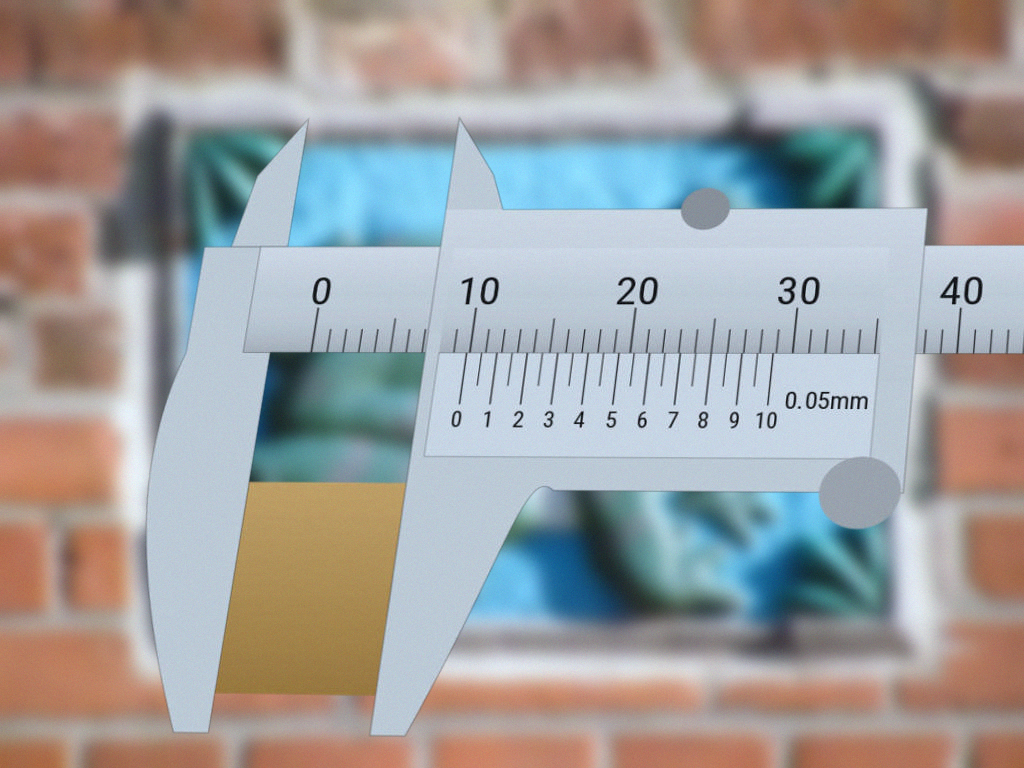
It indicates 9.8 mm
